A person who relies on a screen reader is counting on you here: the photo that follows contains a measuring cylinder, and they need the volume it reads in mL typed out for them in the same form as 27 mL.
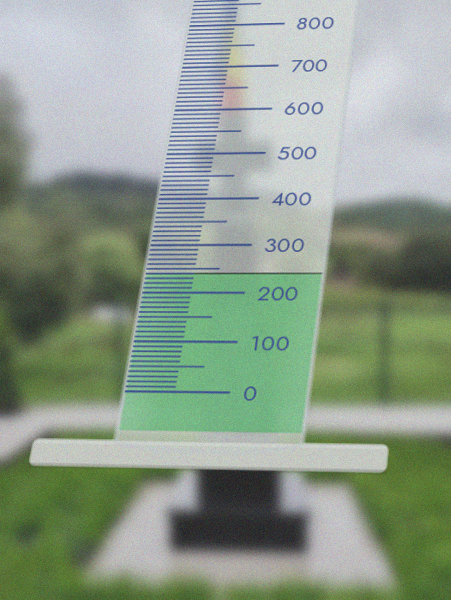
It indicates 240 mL
